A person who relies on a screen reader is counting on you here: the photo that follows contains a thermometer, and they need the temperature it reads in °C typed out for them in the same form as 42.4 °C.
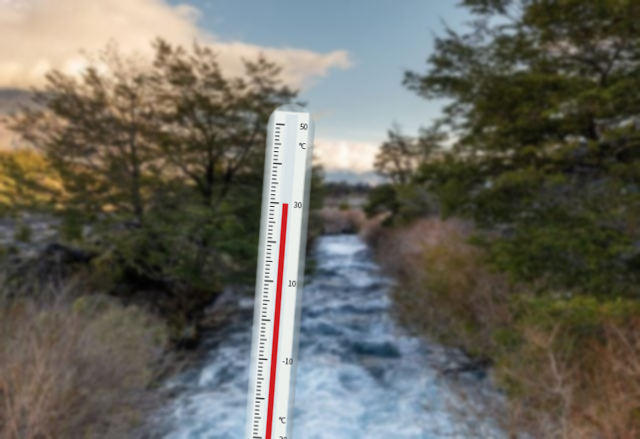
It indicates 30 °C
